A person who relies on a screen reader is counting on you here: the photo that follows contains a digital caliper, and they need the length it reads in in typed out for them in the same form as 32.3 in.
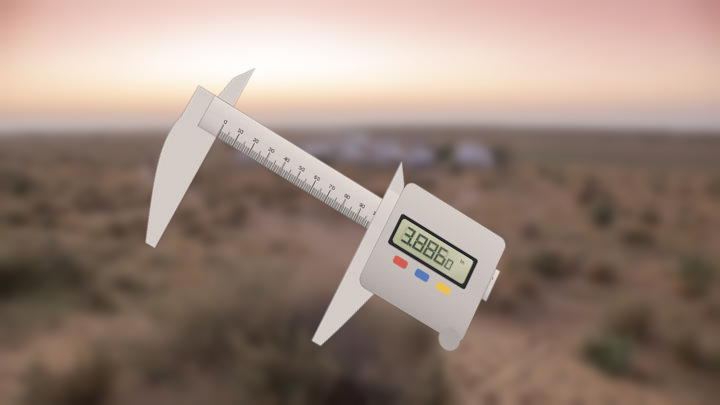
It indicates 3.8860 in
